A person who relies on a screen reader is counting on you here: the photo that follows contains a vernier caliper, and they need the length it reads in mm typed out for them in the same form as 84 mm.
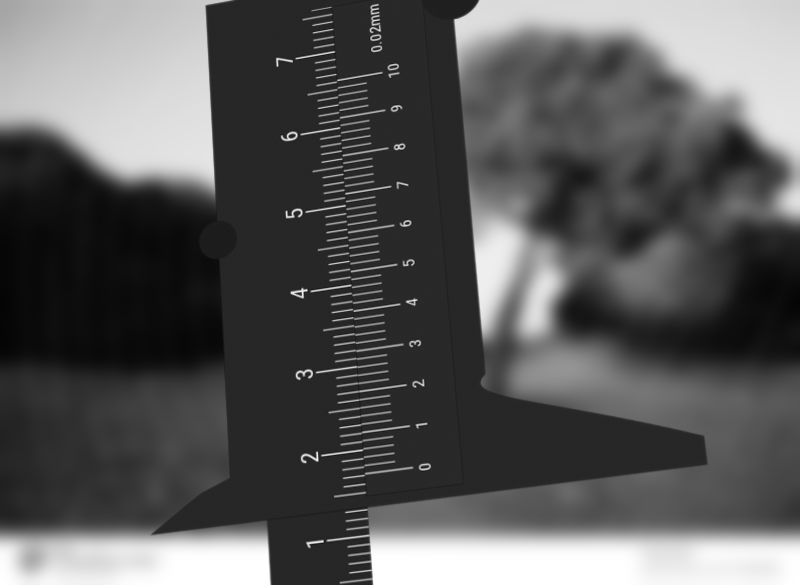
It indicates 17.2 mm
